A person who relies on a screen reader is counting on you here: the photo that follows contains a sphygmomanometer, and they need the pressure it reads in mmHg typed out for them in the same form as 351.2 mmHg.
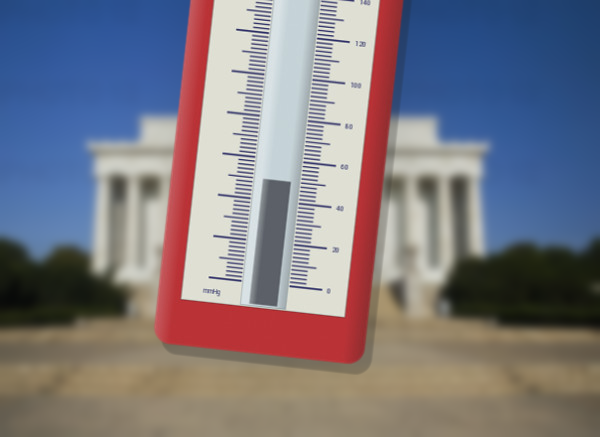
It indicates 50 mmHg
